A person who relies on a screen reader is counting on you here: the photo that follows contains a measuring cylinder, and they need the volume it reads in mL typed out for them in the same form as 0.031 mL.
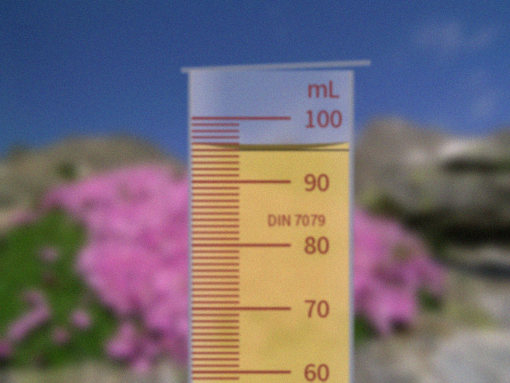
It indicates 95 mL
